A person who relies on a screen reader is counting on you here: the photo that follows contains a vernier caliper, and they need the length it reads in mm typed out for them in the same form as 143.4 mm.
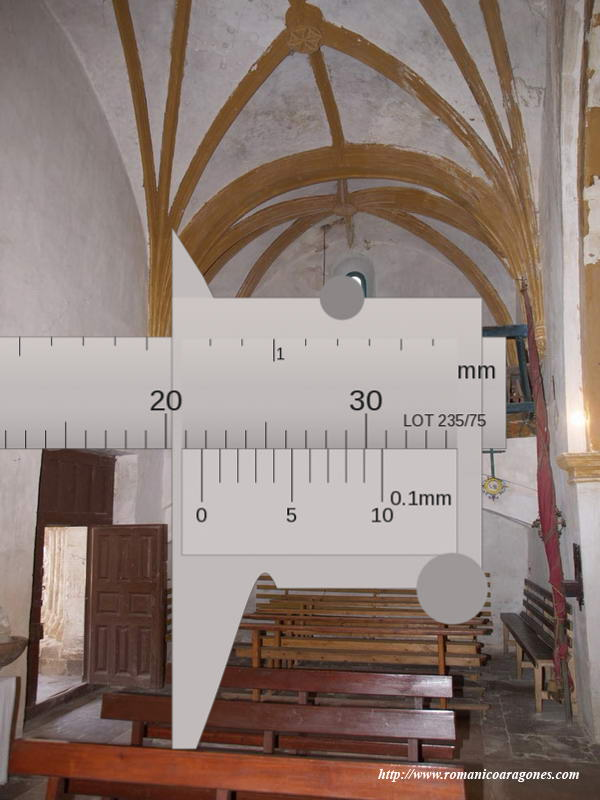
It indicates 21.8 mm
